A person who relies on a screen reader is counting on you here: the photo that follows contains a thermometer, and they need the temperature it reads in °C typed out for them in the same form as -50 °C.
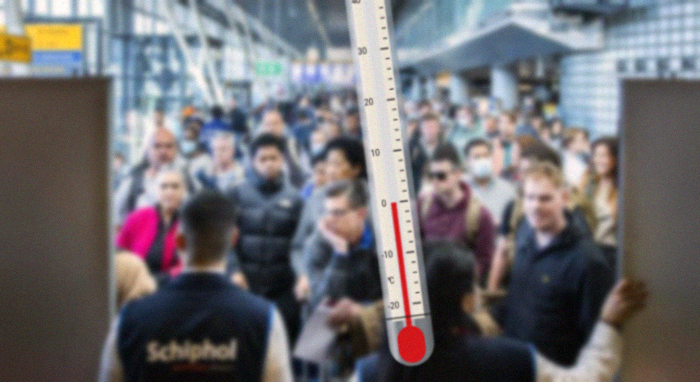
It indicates 0 °C
